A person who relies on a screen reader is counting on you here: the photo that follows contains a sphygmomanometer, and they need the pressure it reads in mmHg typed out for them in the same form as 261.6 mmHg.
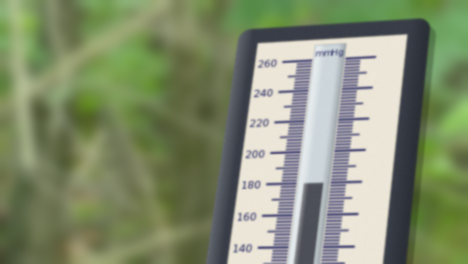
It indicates 180 mmHg
